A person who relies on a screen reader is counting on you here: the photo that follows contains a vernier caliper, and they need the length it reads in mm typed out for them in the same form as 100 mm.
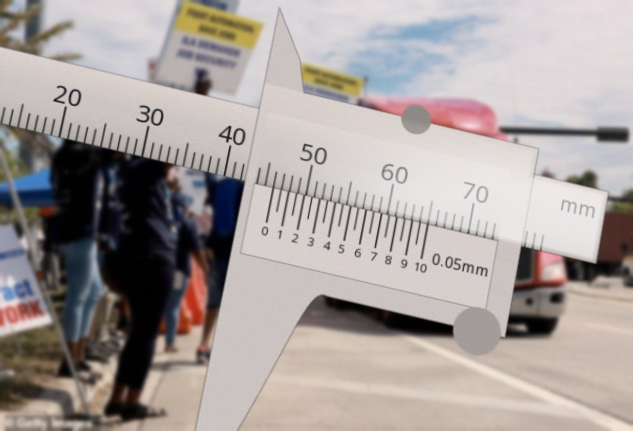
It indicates 46.0 mm
